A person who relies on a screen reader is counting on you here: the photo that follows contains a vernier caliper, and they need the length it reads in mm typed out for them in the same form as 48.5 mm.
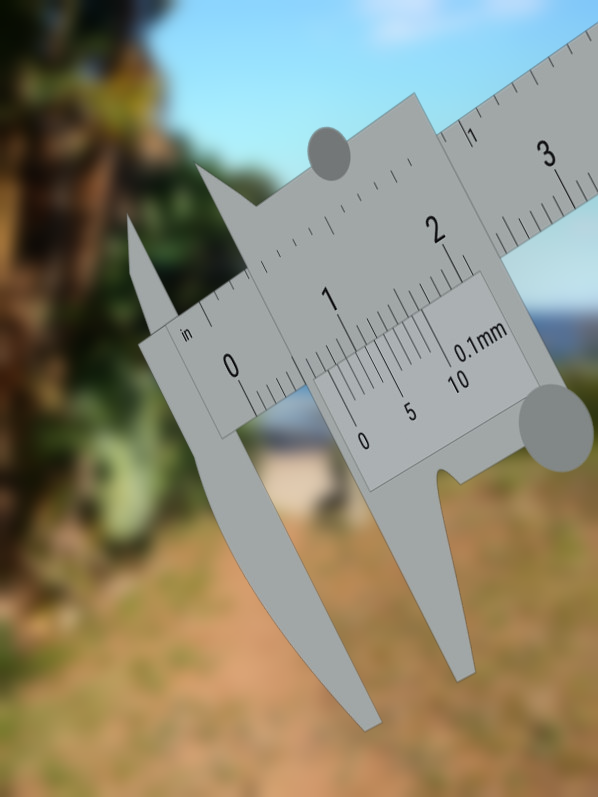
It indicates 7.2 mm
